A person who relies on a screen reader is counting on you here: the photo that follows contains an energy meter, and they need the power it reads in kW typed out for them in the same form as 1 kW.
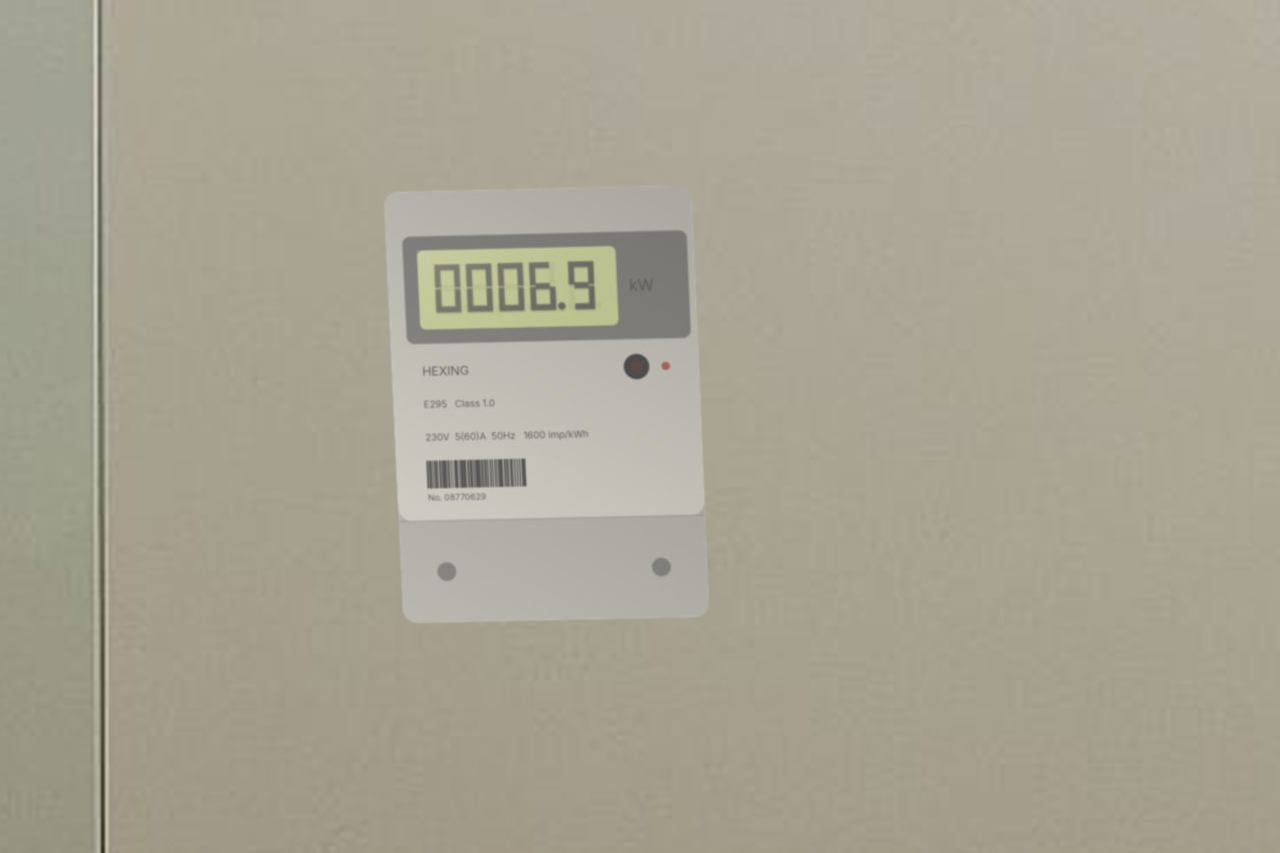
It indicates 6.9 kW
